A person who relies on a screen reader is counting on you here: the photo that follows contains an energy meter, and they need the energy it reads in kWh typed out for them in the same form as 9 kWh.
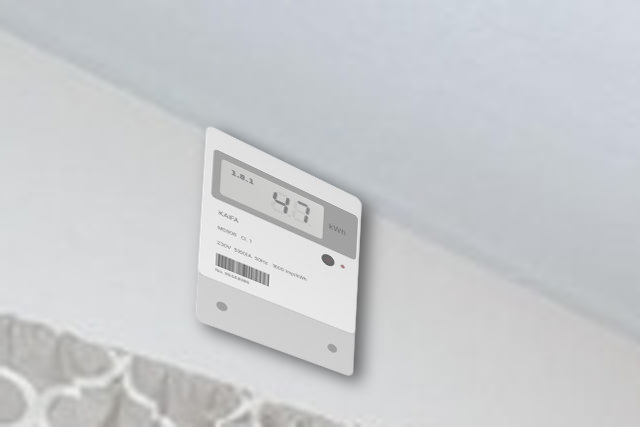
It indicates 47 kWh
